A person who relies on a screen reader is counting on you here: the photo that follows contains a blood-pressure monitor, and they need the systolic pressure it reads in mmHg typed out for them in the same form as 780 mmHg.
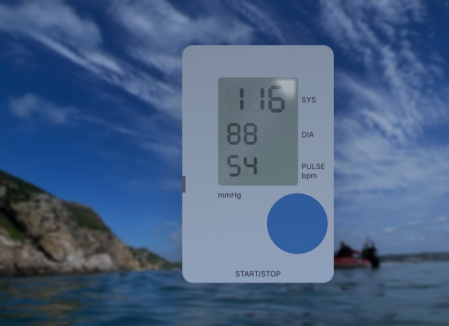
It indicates 116 mmHg
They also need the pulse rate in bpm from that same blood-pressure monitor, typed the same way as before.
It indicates 54 bpm
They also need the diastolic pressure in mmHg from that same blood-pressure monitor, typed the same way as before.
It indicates 88 mmHg
